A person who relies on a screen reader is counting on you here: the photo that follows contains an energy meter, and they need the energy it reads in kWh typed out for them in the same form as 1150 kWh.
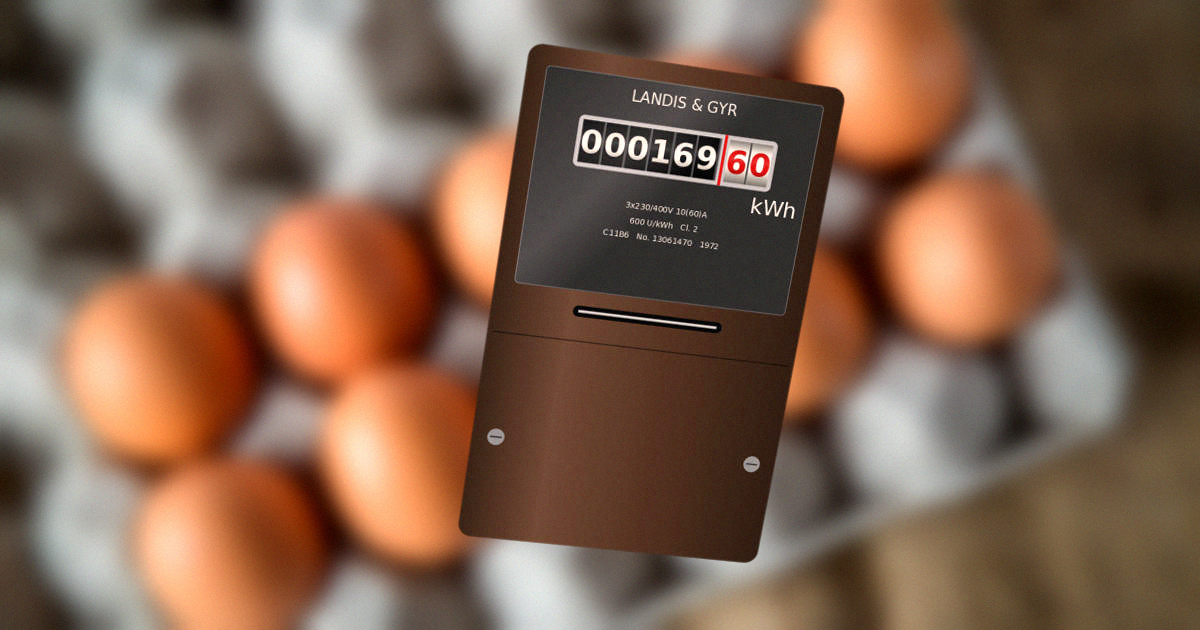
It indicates 169.60 kWh
